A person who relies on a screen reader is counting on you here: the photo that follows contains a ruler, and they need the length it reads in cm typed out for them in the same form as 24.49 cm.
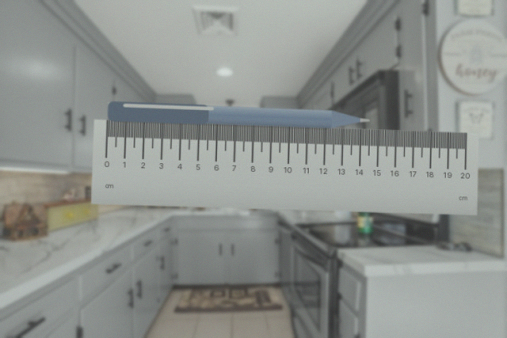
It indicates 14.5 cm
